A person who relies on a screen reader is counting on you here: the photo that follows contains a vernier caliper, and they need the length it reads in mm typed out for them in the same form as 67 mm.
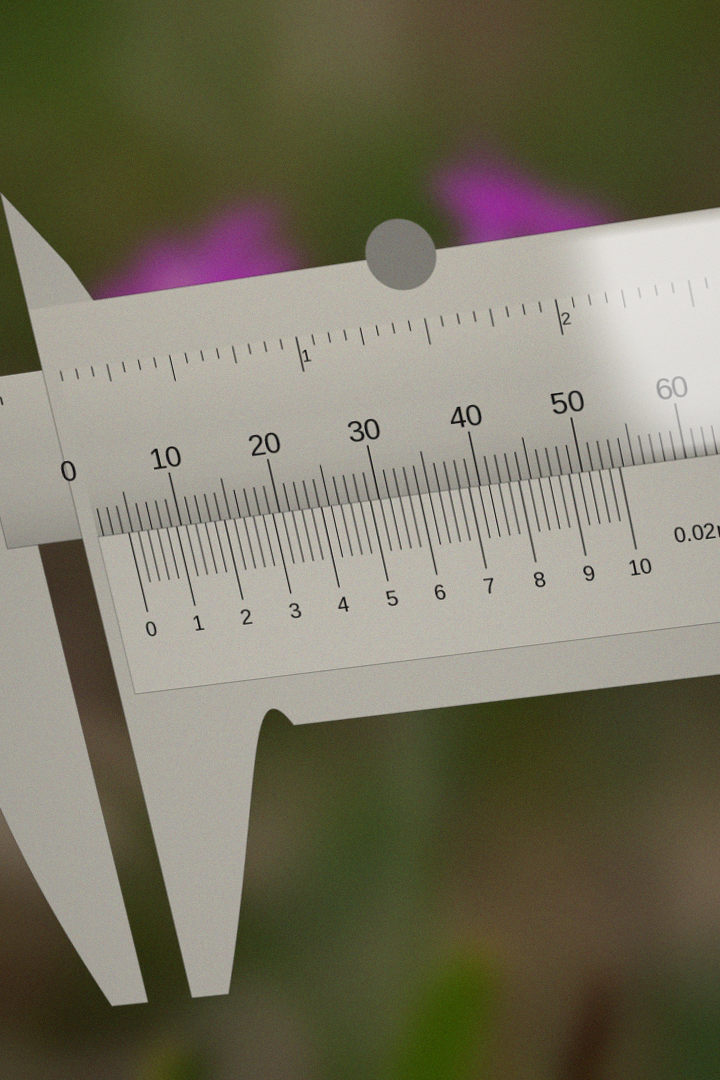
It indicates 4.6 mm
